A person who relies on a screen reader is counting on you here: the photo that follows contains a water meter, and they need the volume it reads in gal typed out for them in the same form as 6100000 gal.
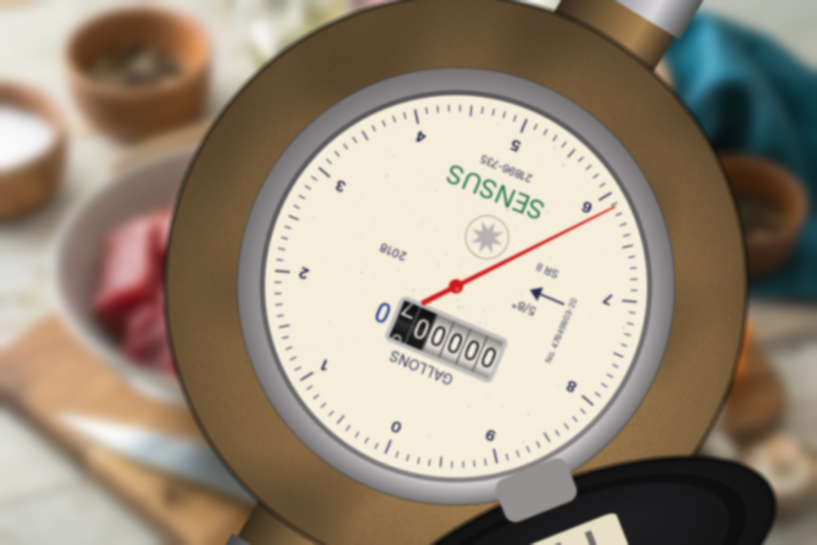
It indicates 66.1 gal
